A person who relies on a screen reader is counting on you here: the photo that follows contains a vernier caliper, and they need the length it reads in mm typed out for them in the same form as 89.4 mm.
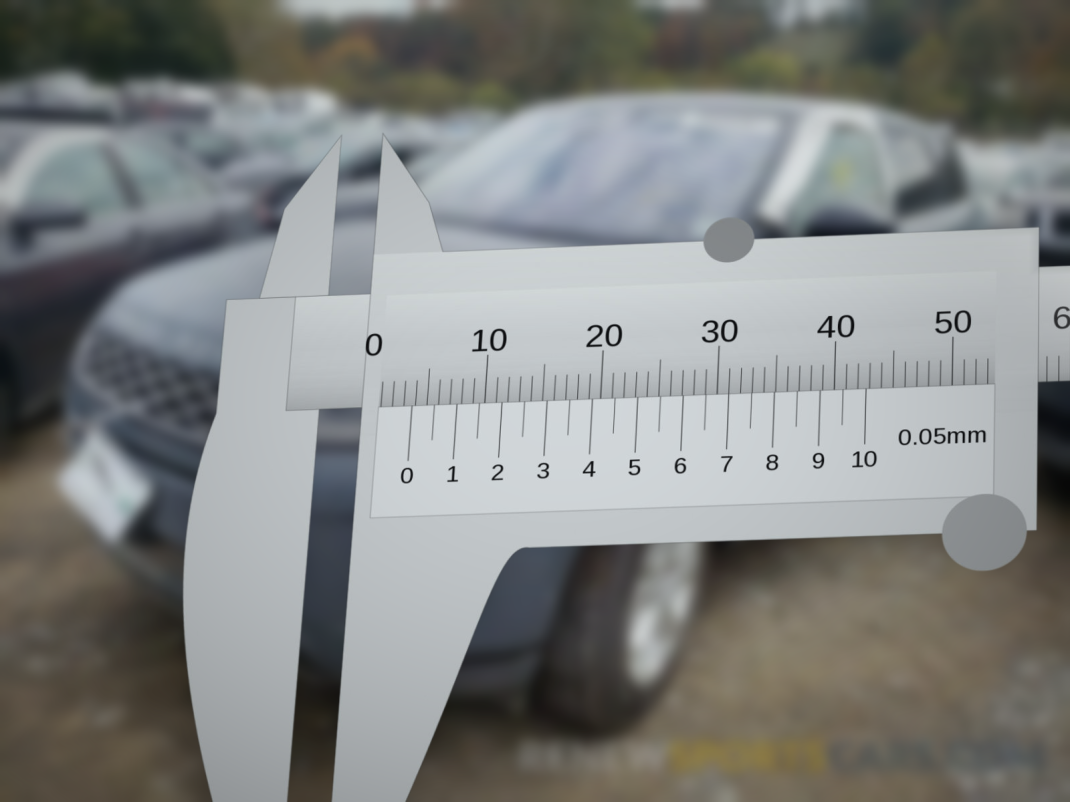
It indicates 3.7 mm
